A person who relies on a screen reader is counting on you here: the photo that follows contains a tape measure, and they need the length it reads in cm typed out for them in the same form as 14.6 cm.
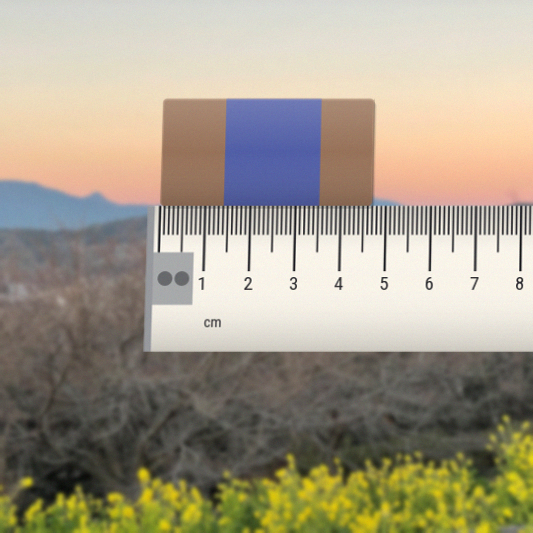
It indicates 4.7 cm
